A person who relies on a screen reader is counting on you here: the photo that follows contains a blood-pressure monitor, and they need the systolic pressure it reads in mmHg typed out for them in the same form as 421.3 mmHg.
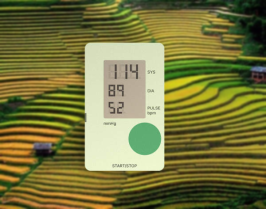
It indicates 114 mmHg
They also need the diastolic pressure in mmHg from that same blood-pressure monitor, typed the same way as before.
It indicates 89 mmHg
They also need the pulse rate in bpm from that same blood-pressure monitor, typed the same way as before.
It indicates 52 bpm
